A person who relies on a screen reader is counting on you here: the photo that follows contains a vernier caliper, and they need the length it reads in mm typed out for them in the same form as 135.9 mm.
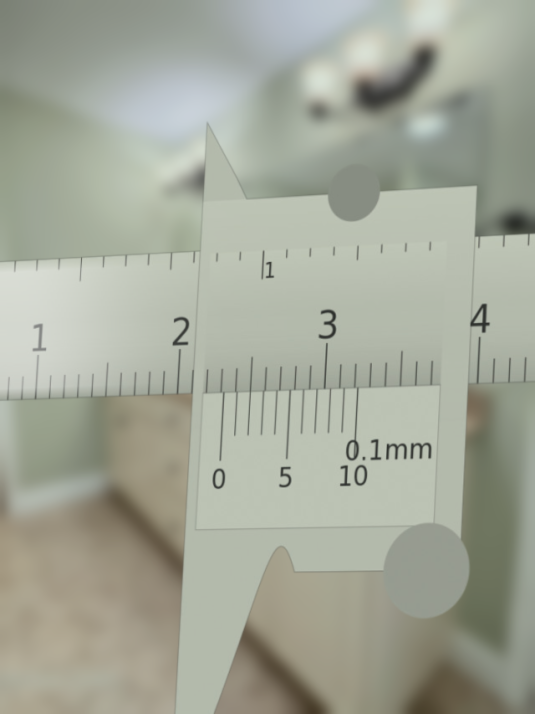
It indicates 23.2 mm
